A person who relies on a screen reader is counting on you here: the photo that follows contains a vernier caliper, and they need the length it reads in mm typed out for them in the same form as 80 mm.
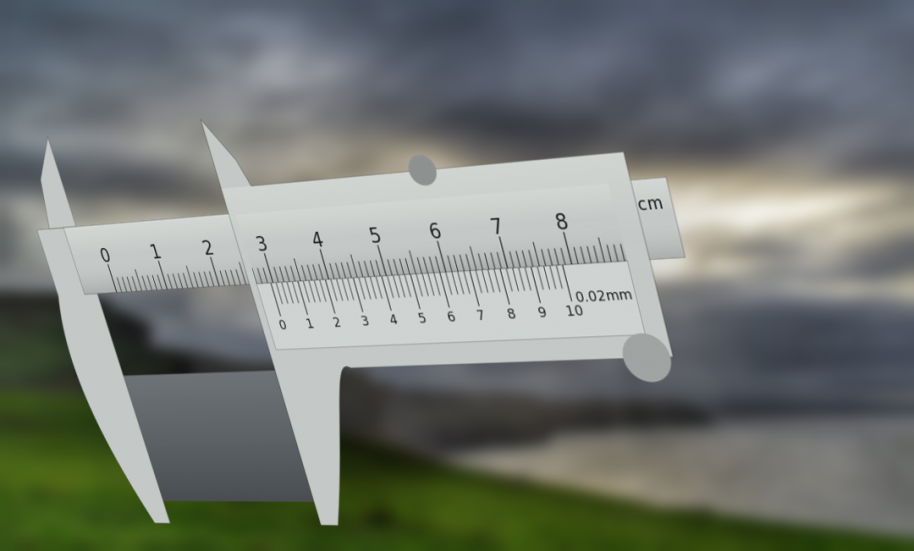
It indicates 29.6 mm
